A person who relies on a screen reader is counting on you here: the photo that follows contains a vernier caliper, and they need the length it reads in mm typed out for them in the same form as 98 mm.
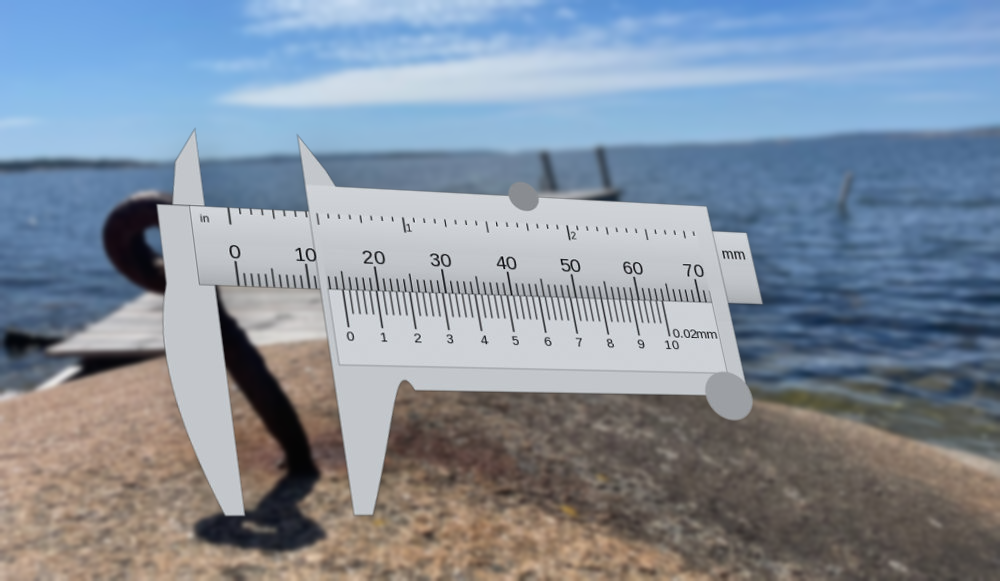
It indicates 14.8 mm
